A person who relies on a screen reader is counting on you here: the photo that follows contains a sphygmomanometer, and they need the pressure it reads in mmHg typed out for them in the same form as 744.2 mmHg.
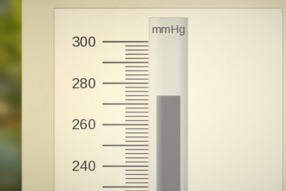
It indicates 274 mmHg
